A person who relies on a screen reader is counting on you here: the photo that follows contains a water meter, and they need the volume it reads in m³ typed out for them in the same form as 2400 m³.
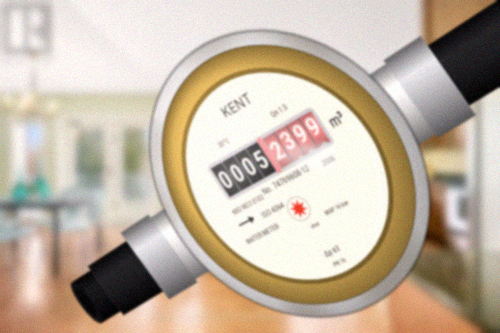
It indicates 5.2399 m³
